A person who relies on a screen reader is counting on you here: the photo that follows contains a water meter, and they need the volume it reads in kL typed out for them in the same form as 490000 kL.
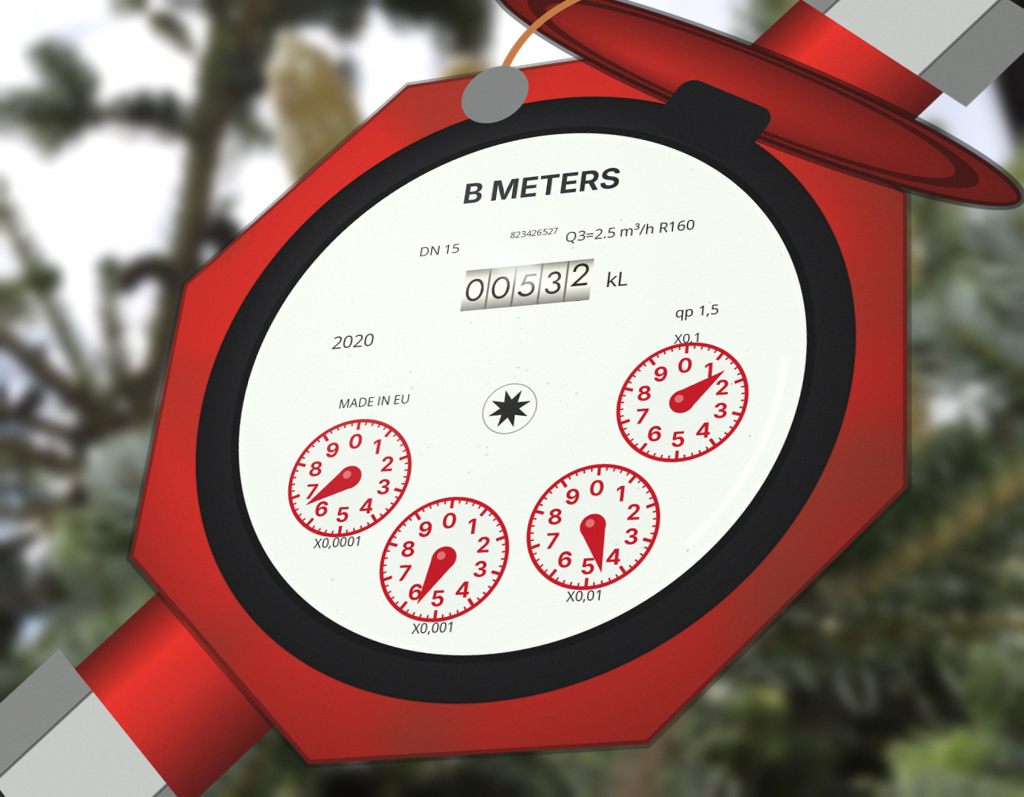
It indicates 532.1456 kL
